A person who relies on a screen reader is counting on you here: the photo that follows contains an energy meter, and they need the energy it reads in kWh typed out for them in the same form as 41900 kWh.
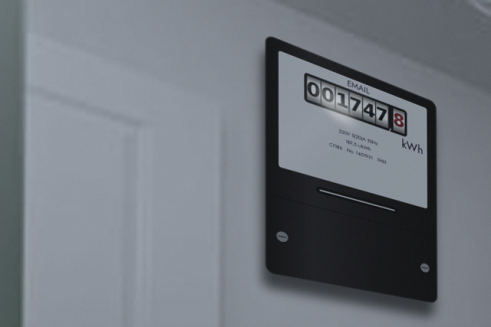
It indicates 1747.8 kWh
